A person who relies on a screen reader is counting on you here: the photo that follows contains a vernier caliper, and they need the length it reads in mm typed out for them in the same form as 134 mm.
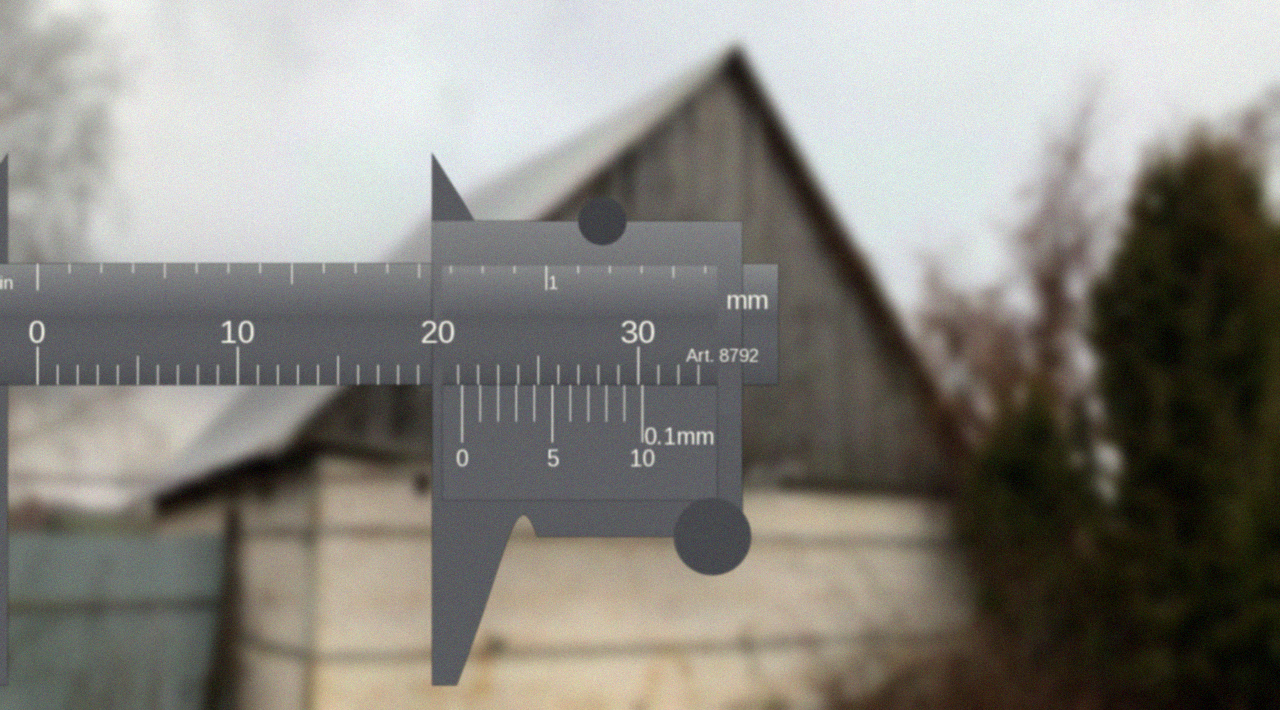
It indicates 21.2 mm
